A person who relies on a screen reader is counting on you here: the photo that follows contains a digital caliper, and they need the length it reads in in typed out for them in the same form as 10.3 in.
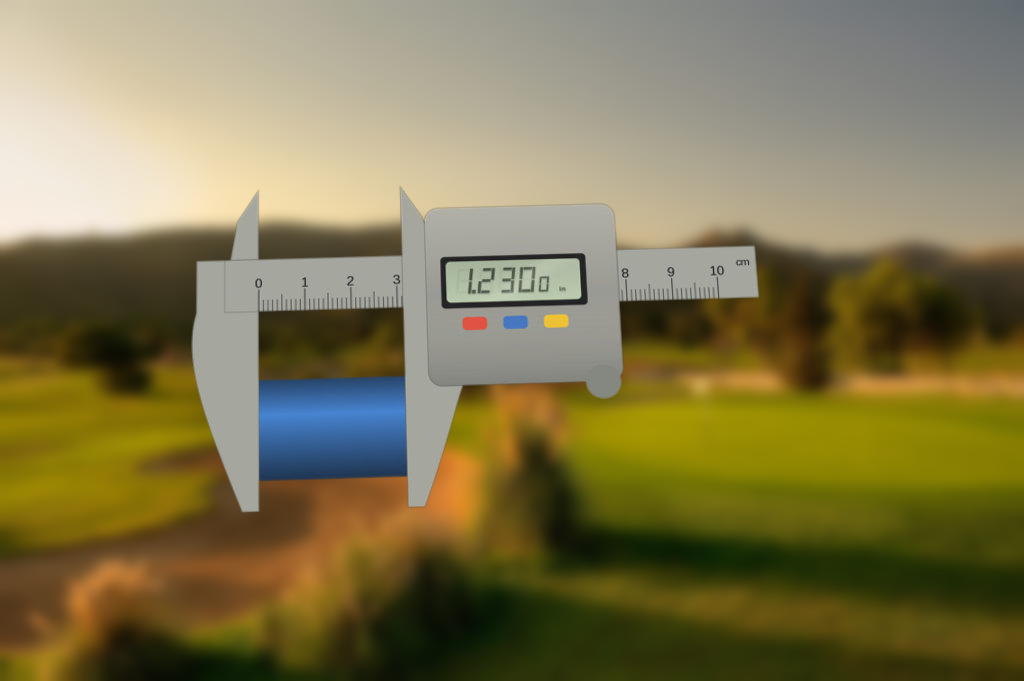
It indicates 1.2300 in
